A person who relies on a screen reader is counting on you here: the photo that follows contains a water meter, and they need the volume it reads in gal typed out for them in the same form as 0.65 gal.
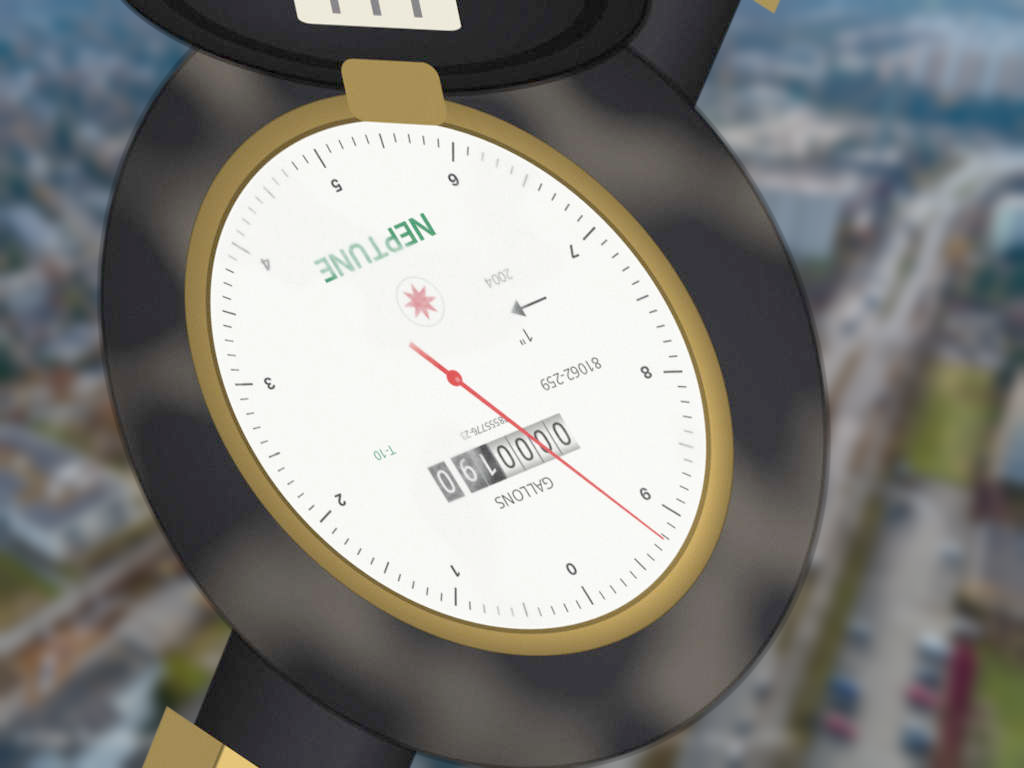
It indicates 189.2 gal
